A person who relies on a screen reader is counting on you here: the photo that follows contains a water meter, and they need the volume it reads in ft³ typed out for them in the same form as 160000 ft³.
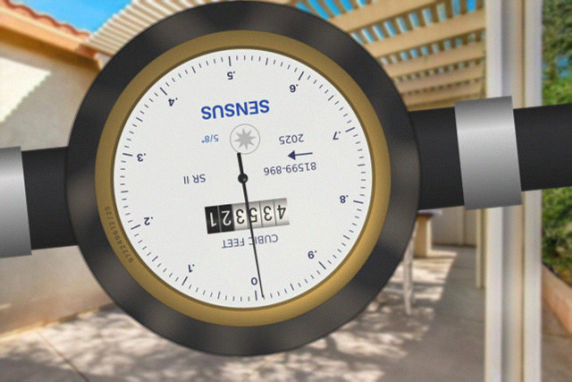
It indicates 435320.99 ft³
